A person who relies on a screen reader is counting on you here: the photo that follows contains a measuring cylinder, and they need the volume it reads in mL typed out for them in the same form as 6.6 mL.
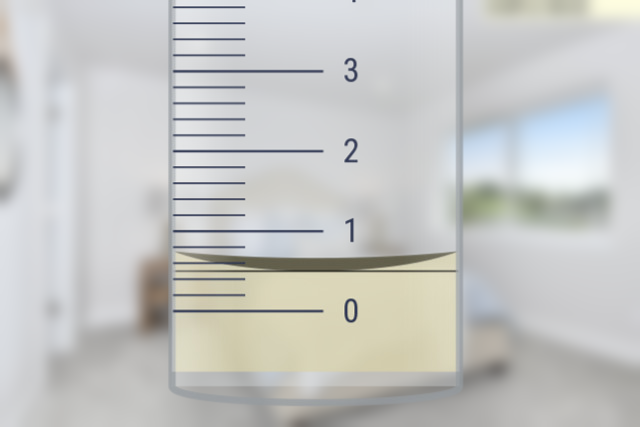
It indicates 0.5 mL
